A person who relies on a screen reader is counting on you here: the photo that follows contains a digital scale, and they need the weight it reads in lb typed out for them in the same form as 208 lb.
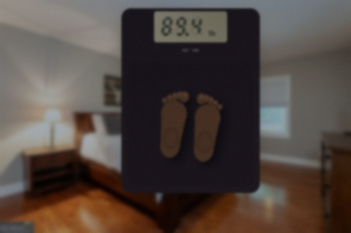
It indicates 89.4 lb
